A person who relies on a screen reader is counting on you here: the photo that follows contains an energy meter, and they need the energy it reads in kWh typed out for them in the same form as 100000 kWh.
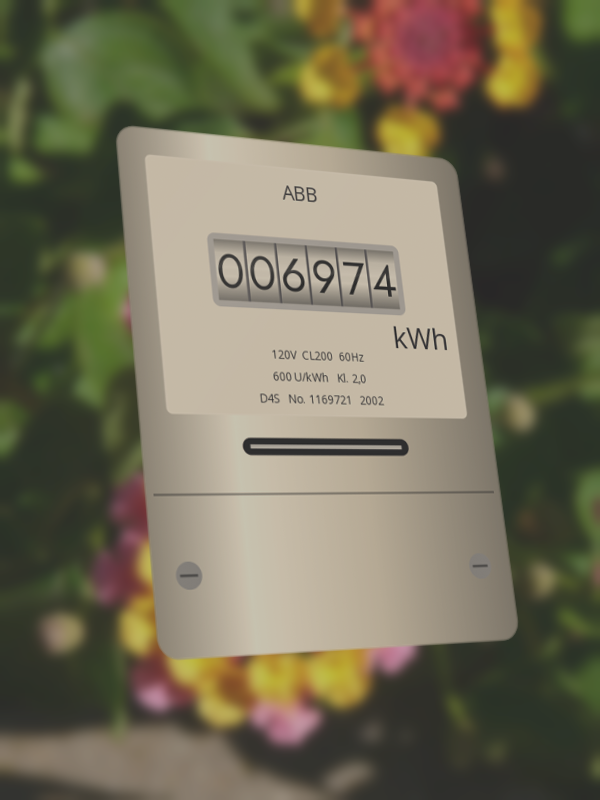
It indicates 6974 kWh
